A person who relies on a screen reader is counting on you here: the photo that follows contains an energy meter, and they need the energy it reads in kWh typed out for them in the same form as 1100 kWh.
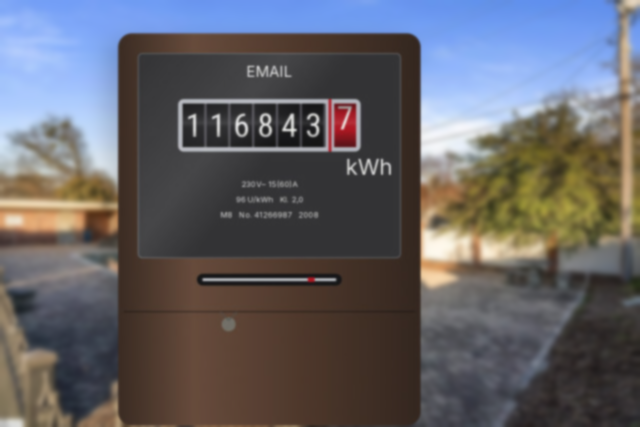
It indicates 116843.7 kWh
